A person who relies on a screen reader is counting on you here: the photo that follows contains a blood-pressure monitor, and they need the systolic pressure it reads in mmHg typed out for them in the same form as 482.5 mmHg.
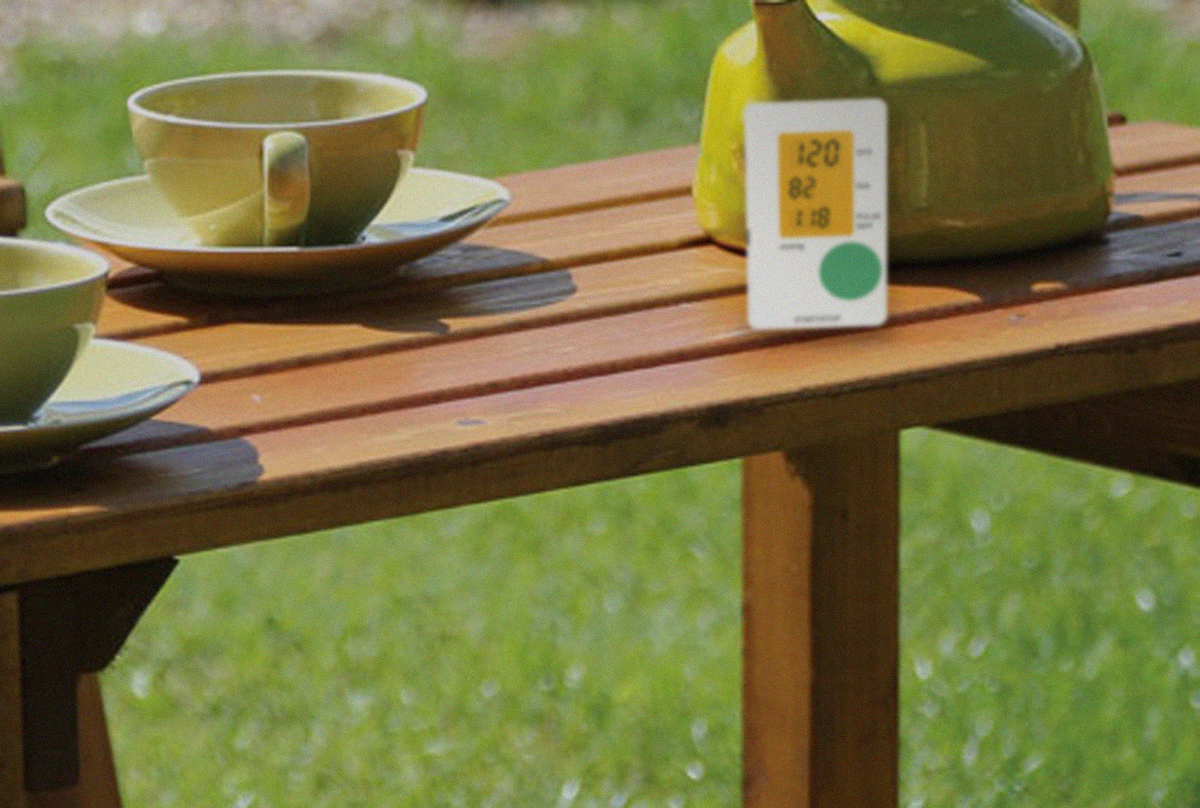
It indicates 120 mmHg
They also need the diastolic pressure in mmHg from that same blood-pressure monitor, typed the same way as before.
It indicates 82 mmHg
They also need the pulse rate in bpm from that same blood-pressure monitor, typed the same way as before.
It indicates 118 bpm
